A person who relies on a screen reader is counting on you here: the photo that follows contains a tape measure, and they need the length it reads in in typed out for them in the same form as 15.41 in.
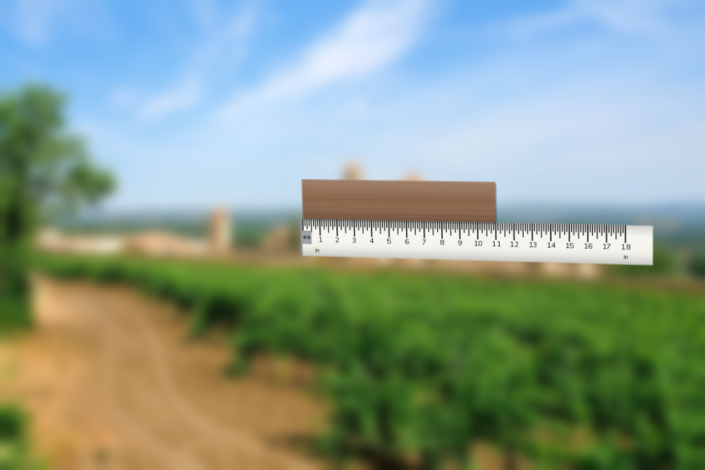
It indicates 11 in
